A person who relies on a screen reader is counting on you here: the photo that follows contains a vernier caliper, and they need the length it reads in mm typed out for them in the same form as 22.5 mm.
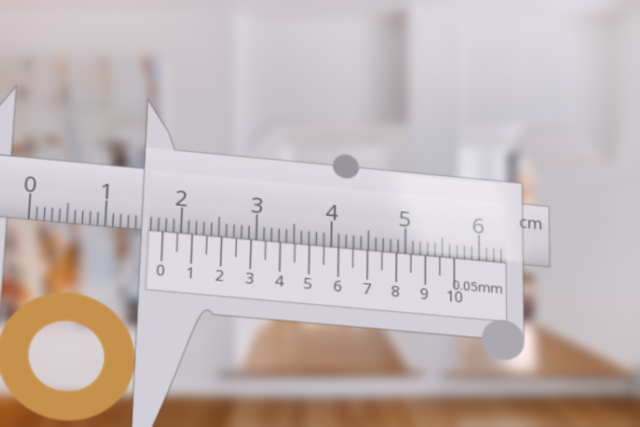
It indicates 17.6 mm
